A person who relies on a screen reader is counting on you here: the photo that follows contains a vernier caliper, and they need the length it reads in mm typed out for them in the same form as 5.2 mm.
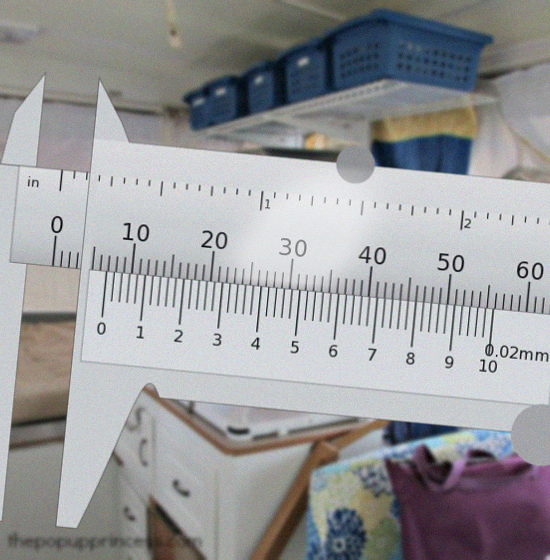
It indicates 6.8 mm
